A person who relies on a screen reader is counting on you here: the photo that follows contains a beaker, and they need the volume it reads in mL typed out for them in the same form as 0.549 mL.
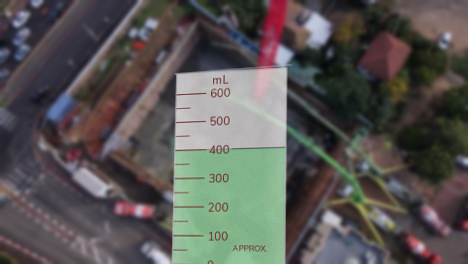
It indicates 400 mL
